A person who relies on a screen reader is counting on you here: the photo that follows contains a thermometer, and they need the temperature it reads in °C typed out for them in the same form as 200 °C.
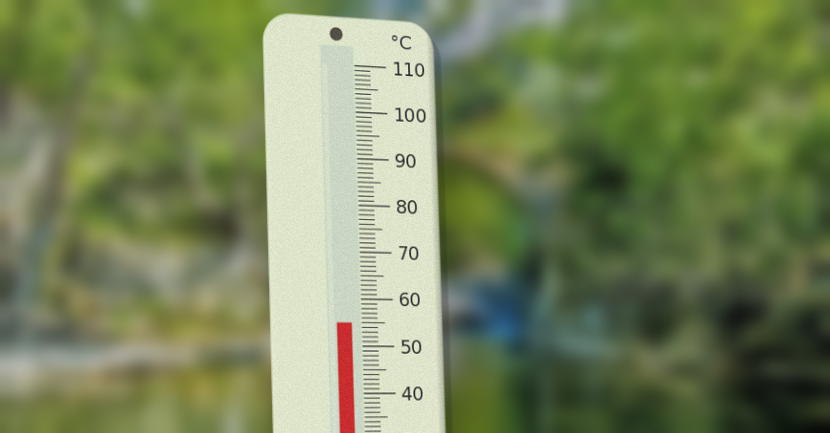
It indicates 55 °C
